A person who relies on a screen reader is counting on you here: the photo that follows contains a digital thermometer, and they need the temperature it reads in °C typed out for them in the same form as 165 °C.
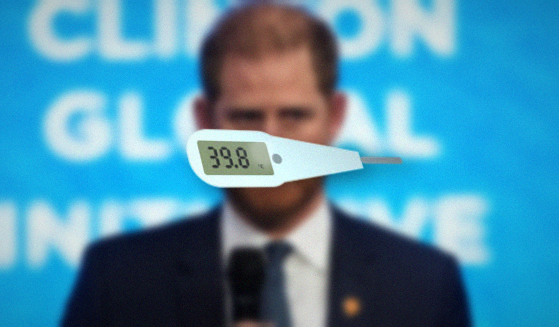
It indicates 39.8 °C
